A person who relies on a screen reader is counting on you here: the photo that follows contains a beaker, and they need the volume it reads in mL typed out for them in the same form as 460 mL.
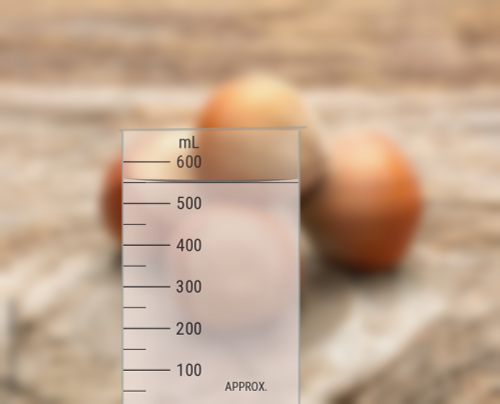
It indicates 550 mL
